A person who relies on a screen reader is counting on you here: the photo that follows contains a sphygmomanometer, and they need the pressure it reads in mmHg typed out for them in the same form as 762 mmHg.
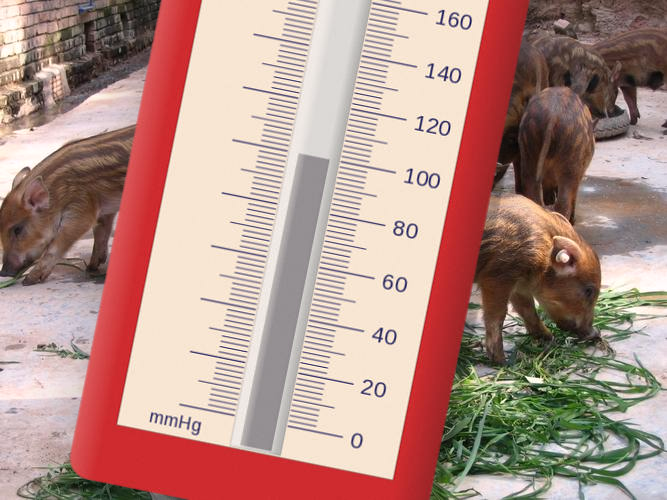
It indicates 100 mmHg
